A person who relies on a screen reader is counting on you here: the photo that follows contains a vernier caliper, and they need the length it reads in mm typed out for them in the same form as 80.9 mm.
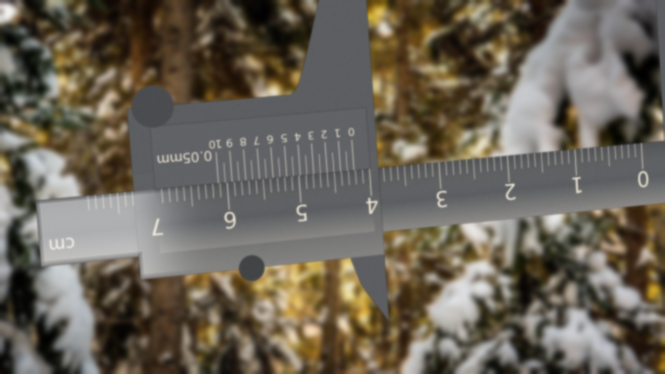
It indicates 42.2 mm
